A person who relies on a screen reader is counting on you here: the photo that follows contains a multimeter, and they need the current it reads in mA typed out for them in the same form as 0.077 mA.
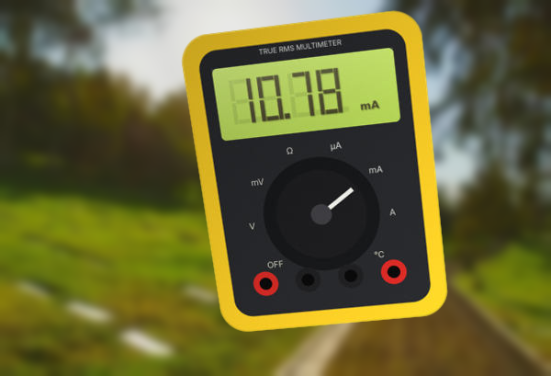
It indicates 10.78 mA
